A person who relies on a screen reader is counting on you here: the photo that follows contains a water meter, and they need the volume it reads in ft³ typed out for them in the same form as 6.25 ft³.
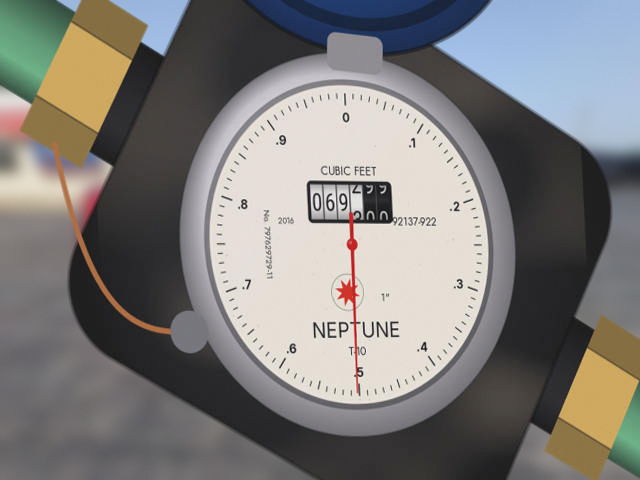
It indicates 69299.50 ft³
